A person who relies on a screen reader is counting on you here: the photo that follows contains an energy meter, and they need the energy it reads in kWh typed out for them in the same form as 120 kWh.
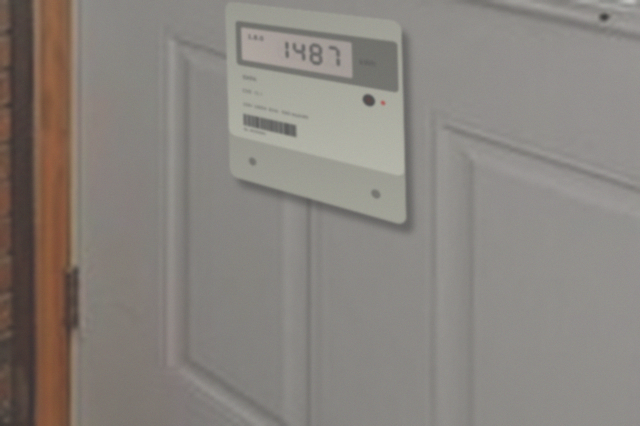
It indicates 1487 kWh
